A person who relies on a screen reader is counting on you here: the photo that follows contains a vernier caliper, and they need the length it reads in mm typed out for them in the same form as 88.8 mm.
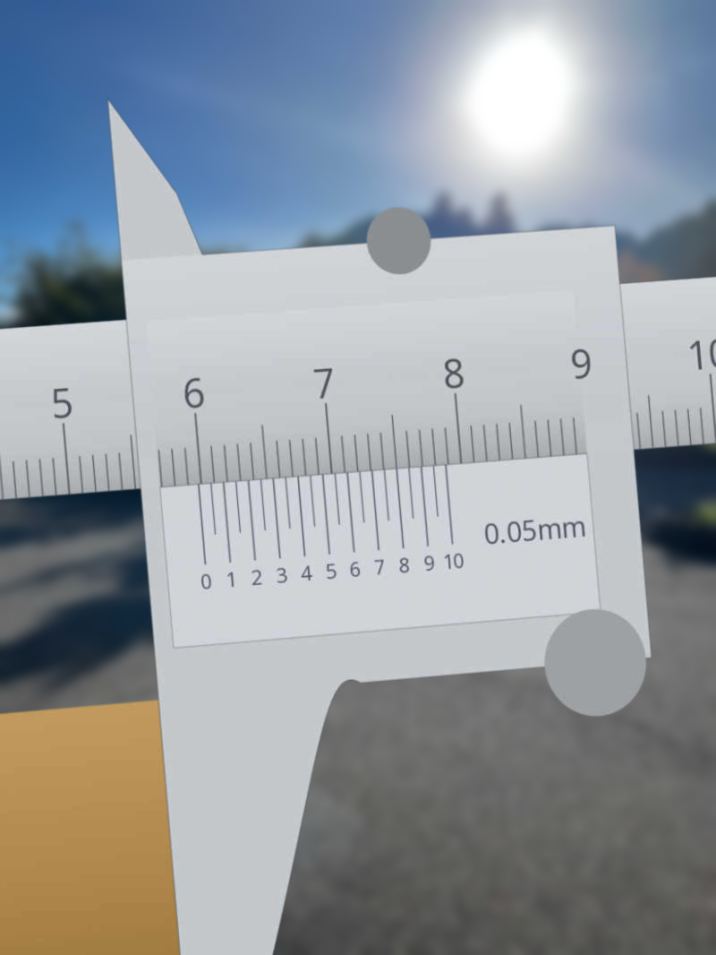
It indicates 59.8 mm
